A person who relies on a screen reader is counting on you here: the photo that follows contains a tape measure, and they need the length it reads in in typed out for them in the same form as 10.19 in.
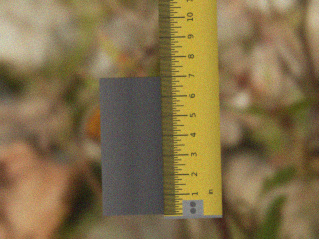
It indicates 7 in
